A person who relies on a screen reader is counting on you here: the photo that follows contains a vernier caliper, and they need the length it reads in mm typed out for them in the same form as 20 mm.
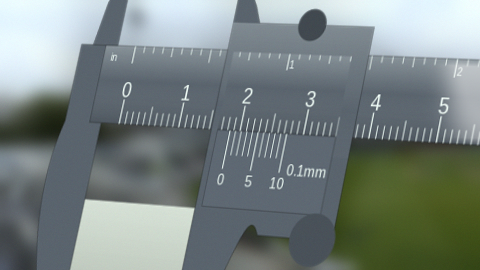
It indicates 18.4 mm
